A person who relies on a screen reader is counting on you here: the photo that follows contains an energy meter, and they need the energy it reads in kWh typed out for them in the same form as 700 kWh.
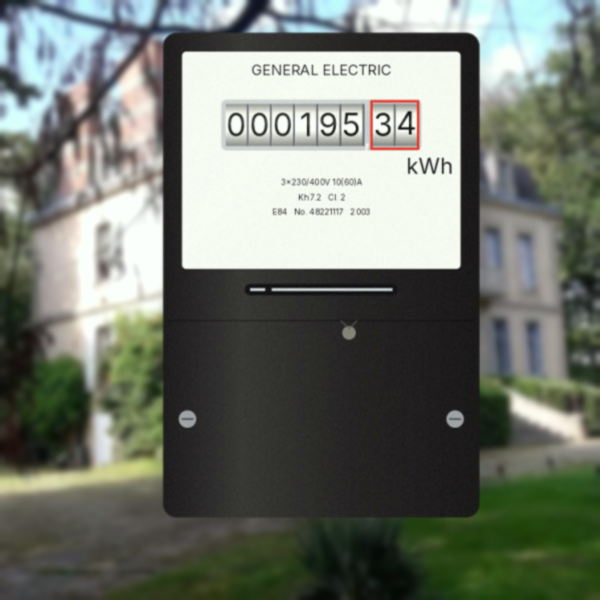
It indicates 195.34 kWh
